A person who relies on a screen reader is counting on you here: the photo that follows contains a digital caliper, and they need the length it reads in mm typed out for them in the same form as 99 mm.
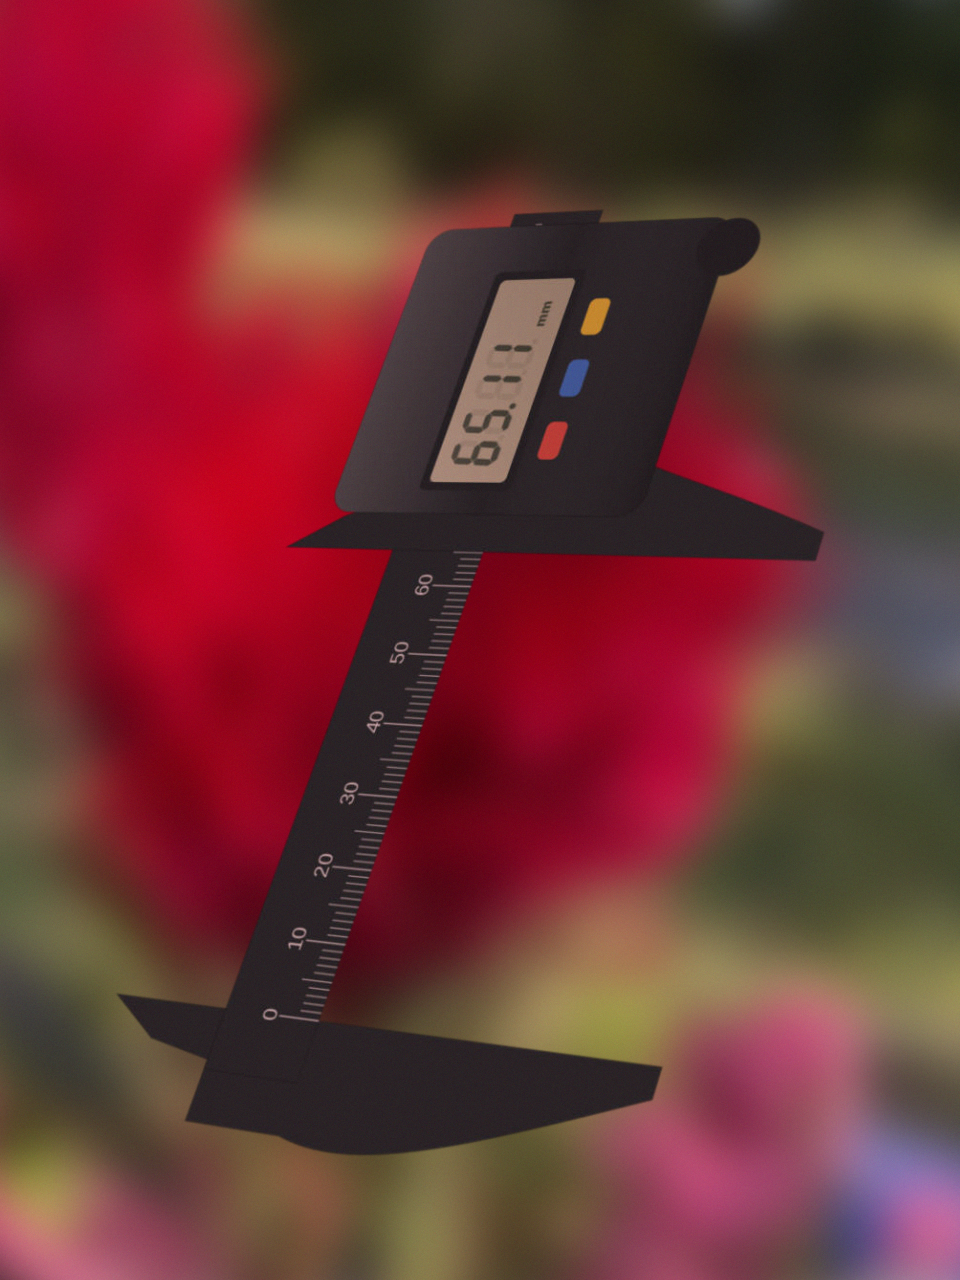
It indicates 65.11 mm
